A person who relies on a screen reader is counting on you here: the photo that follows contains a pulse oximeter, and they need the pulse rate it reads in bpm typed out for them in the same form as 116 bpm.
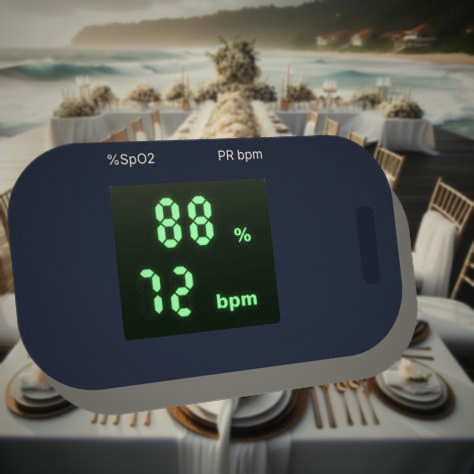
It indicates 72 bpm
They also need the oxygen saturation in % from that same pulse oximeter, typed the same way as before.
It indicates 88 %
